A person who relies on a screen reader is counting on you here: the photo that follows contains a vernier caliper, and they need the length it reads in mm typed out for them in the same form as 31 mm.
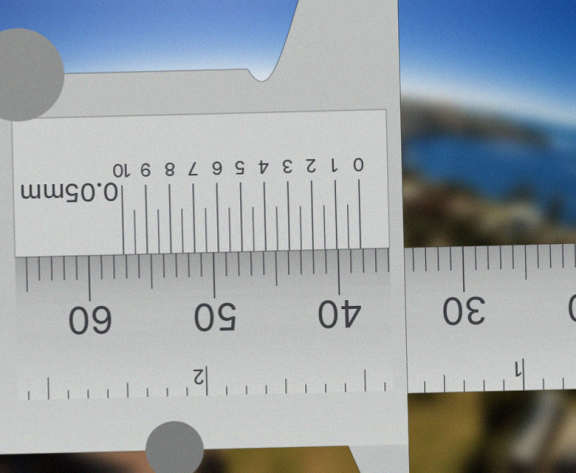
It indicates 38.2 mm
